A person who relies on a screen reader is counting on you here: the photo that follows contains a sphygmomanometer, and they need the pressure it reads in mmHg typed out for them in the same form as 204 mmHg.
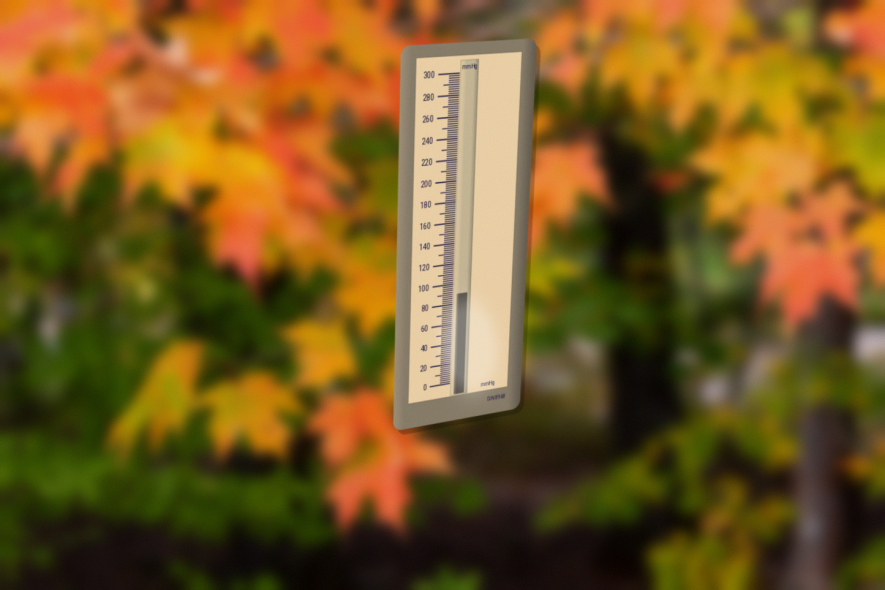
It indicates 90 mmHg
